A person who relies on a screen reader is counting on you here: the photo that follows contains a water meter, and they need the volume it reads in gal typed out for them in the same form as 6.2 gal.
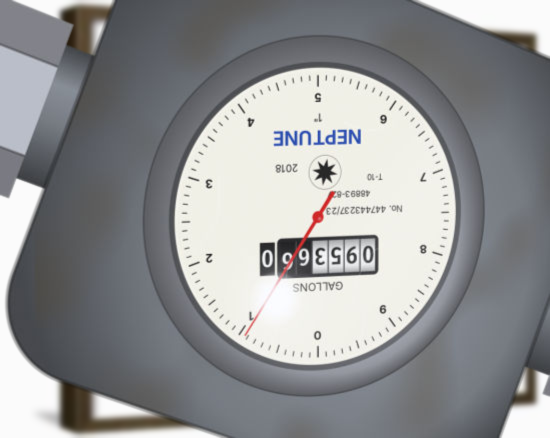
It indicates 953660.9 gal
